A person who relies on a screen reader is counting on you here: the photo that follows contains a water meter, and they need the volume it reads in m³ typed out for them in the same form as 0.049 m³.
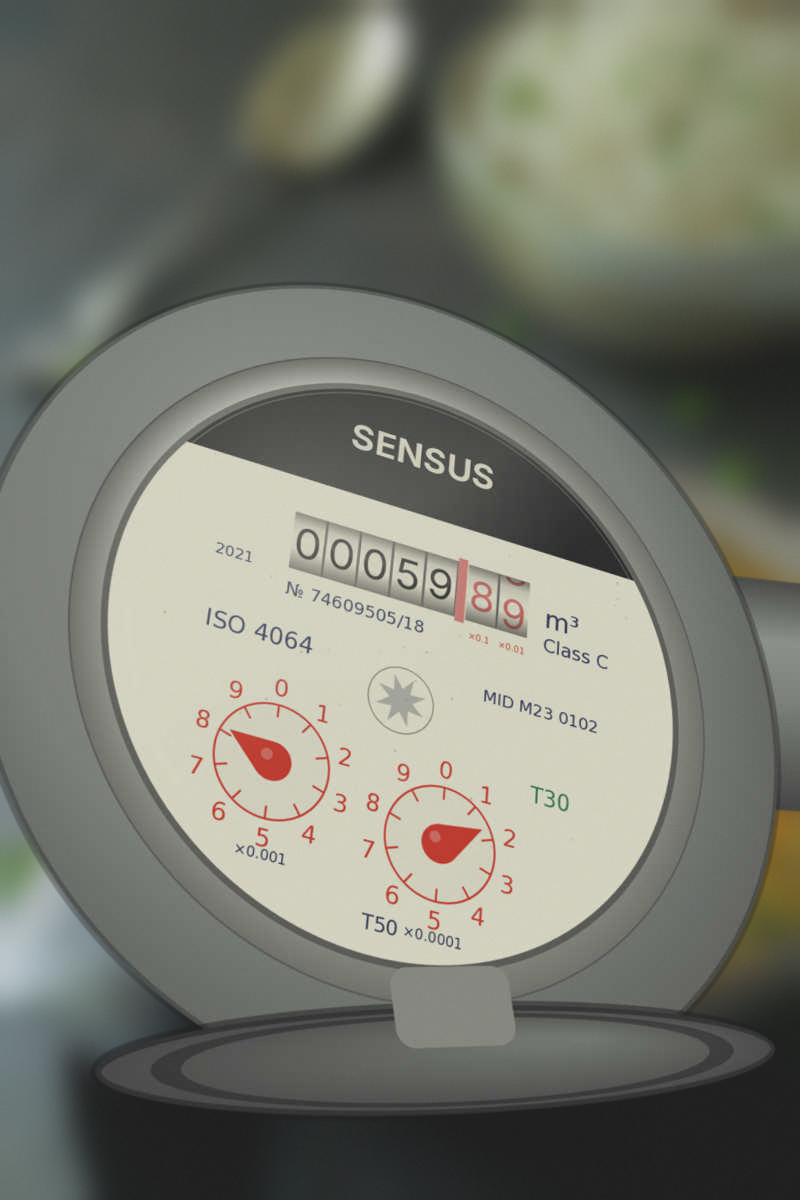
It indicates 59.8881 m³
